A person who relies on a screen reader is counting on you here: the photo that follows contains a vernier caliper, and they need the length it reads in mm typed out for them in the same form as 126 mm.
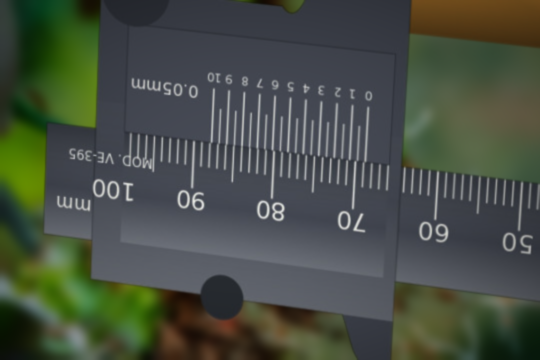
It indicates 68.8 mm
